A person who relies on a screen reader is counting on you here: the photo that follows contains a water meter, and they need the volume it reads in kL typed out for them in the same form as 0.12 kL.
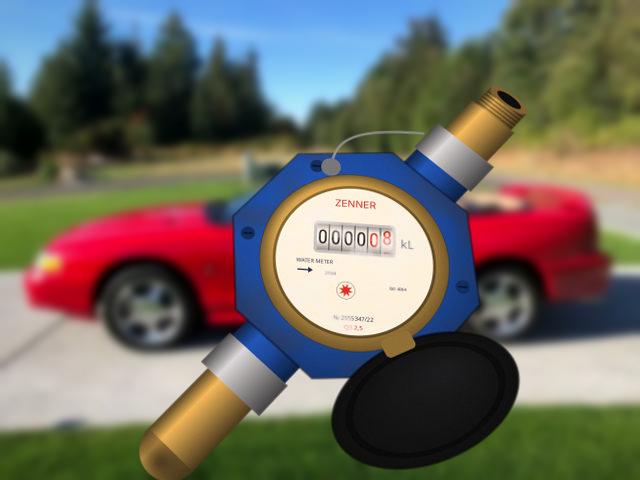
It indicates 0.08 kL
